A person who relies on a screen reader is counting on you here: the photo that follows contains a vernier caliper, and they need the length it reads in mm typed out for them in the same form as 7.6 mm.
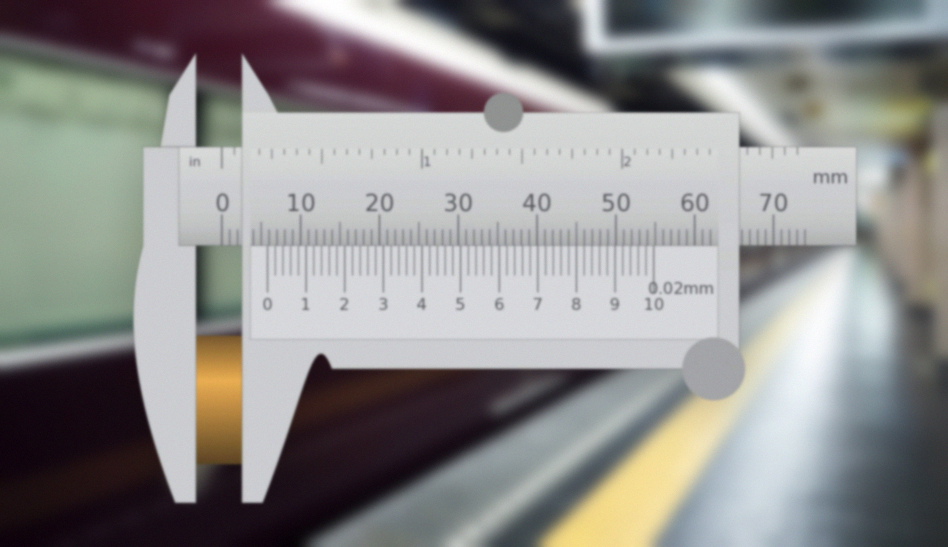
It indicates 5.8 mm
